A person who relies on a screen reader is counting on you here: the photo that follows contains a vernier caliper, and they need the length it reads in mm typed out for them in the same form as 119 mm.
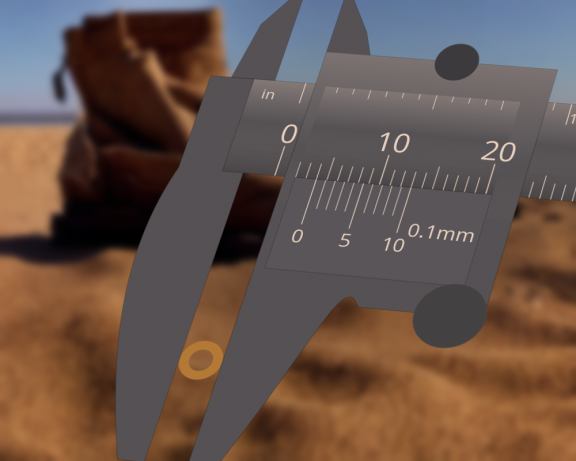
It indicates 4.0 mm
